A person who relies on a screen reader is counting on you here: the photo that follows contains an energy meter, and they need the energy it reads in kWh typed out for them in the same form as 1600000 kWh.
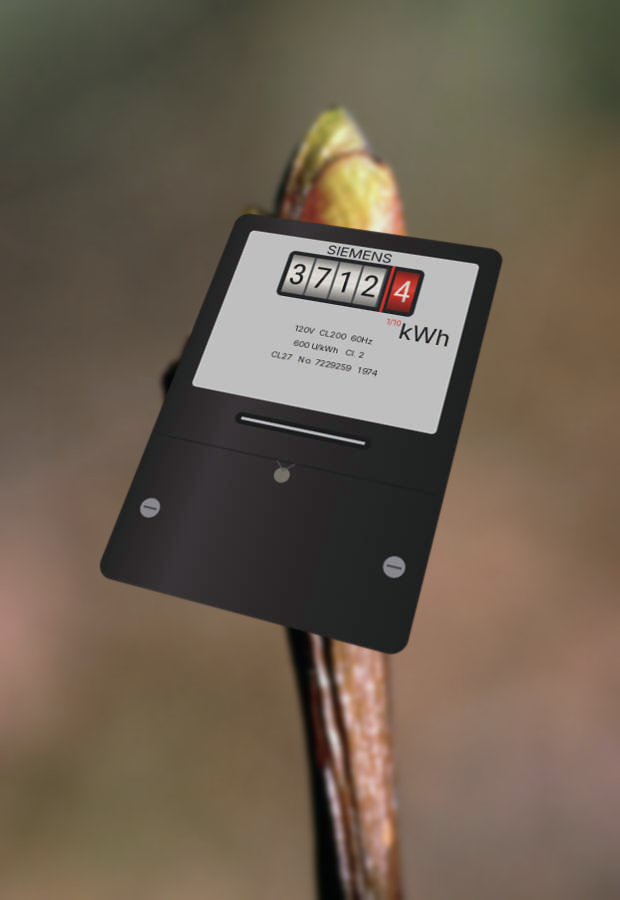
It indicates 3712.4 kWh
